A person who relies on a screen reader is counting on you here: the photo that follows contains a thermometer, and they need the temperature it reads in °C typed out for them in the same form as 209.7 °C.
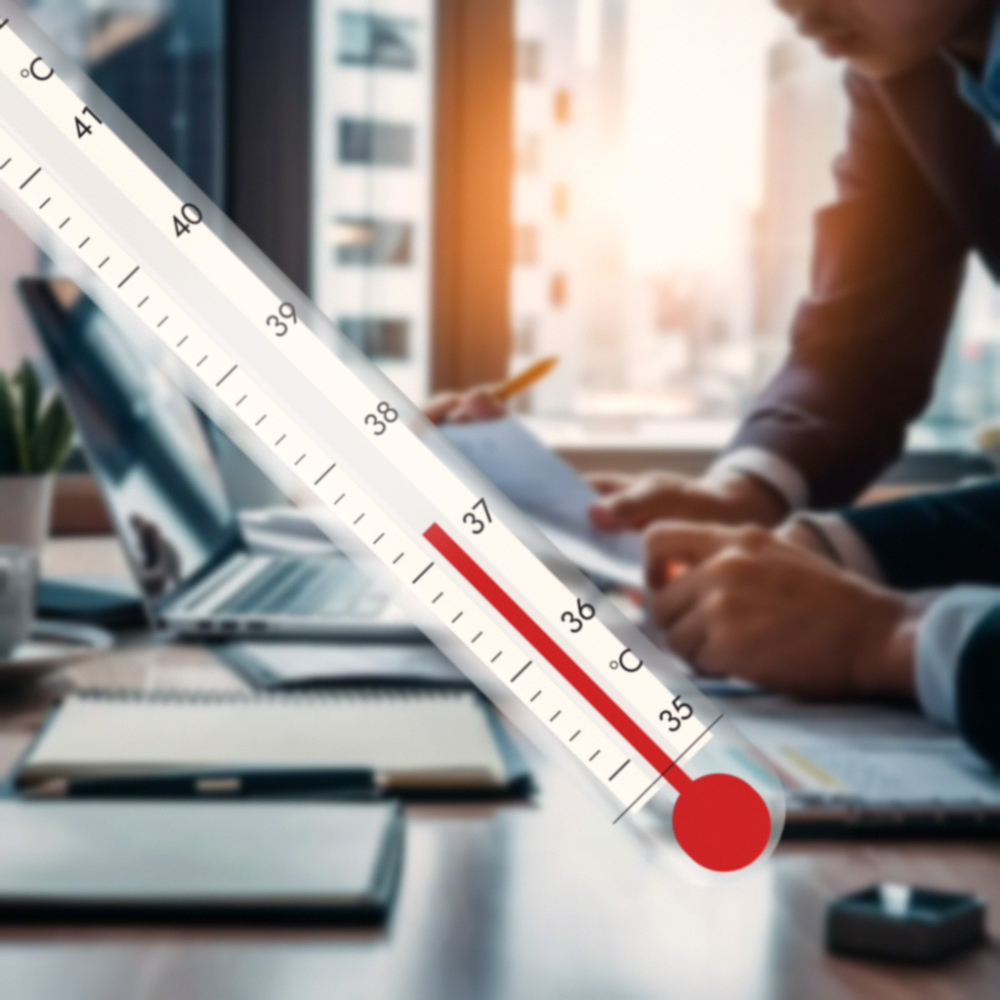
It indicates 37.2 °C
